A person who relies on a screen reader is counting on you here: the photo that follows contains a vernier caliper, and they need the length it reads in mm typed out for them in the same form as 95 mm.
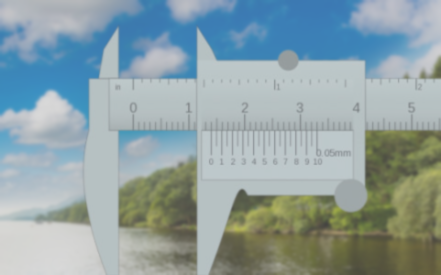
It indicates 14.0 mm
